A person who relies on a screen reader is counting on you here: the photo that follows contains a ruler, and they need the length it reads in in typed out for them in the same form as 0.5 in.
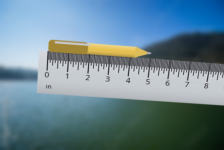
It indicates 5 in
